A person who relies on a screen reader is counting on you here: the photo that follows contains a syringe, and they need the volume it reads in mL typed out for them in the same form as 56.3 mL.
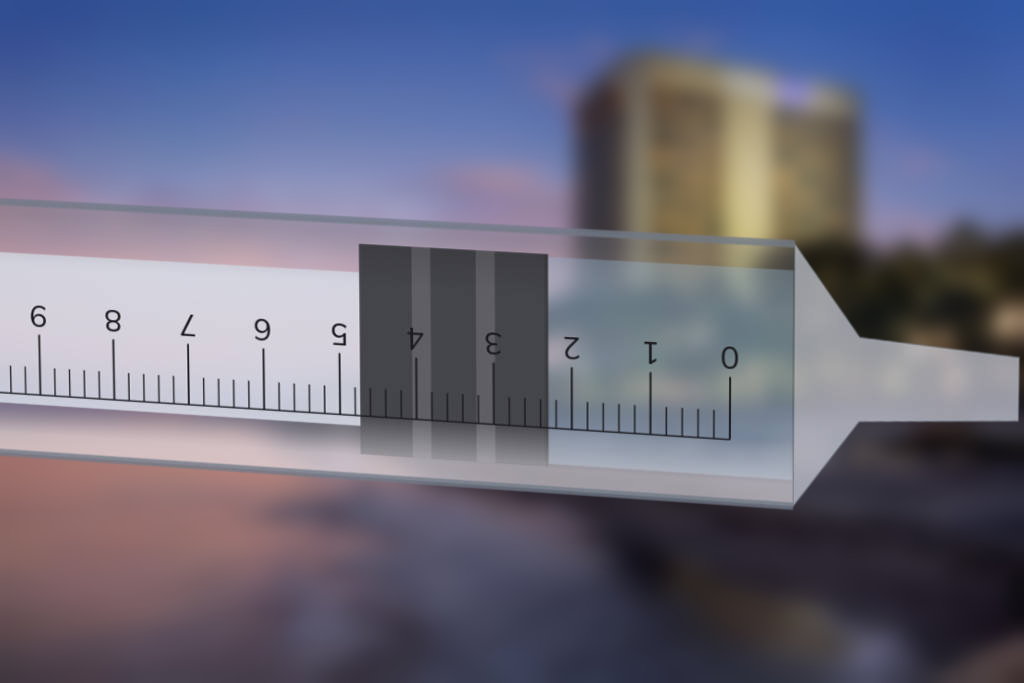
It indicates 2.3 mL
